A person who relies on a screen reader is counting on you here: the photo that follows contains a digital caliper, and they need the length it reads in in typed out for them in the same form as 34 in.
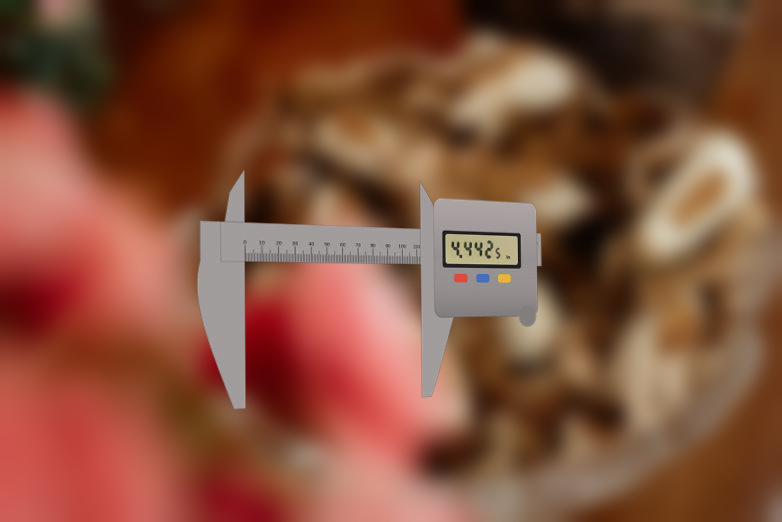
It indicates 4.4425 in
